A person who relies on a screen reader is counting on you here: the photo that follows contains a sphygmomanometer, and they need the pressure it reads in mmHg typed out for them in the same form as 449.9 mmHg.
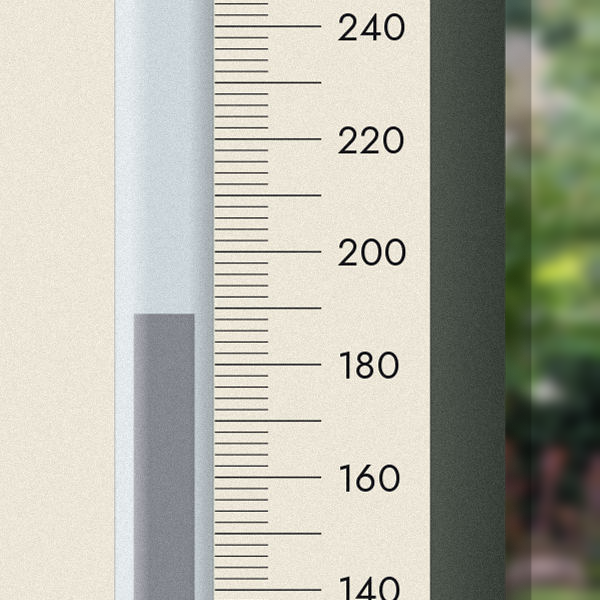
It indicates 189 mmHg
